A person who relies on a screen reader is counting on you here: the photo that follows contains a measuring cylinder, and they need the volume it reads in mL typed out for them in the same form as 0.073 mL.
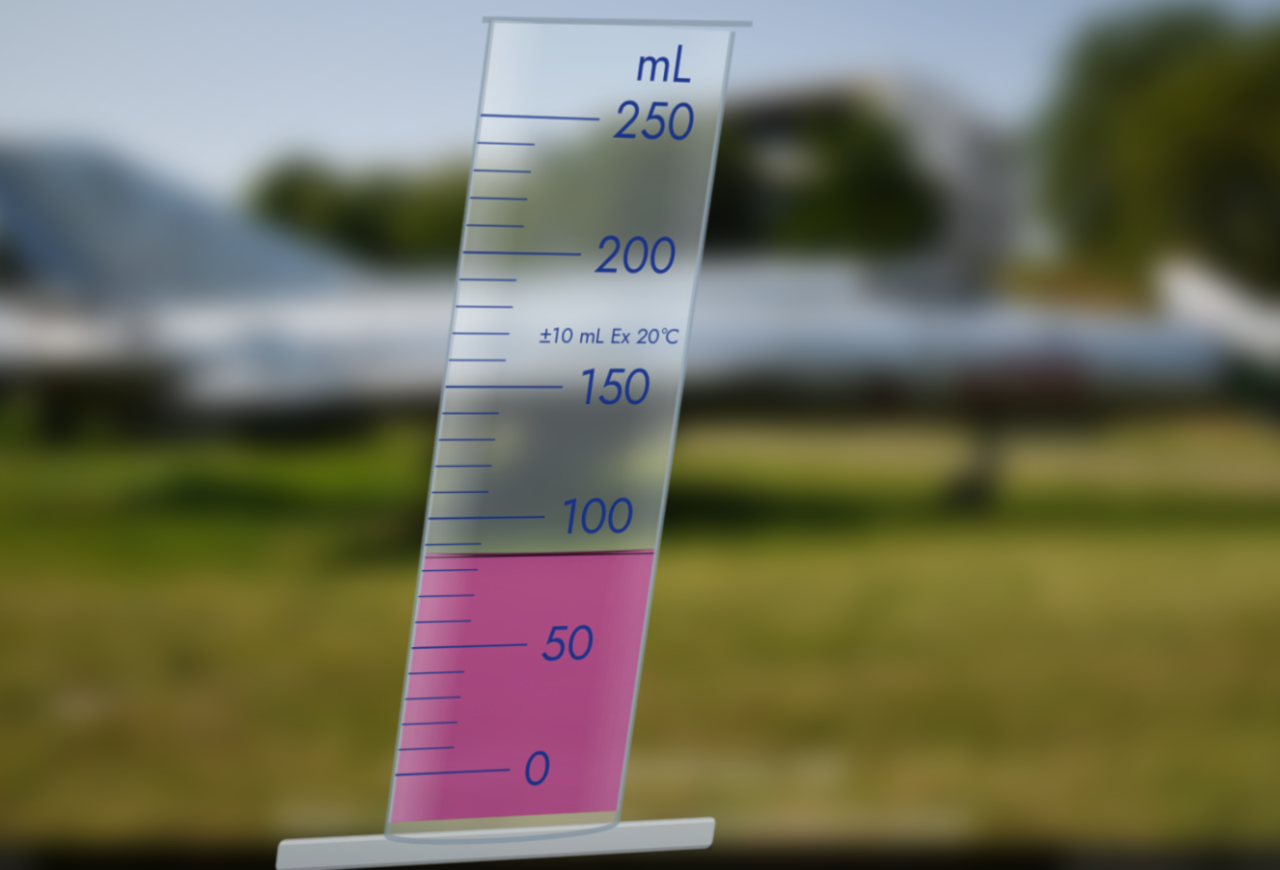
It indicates 85 mL
